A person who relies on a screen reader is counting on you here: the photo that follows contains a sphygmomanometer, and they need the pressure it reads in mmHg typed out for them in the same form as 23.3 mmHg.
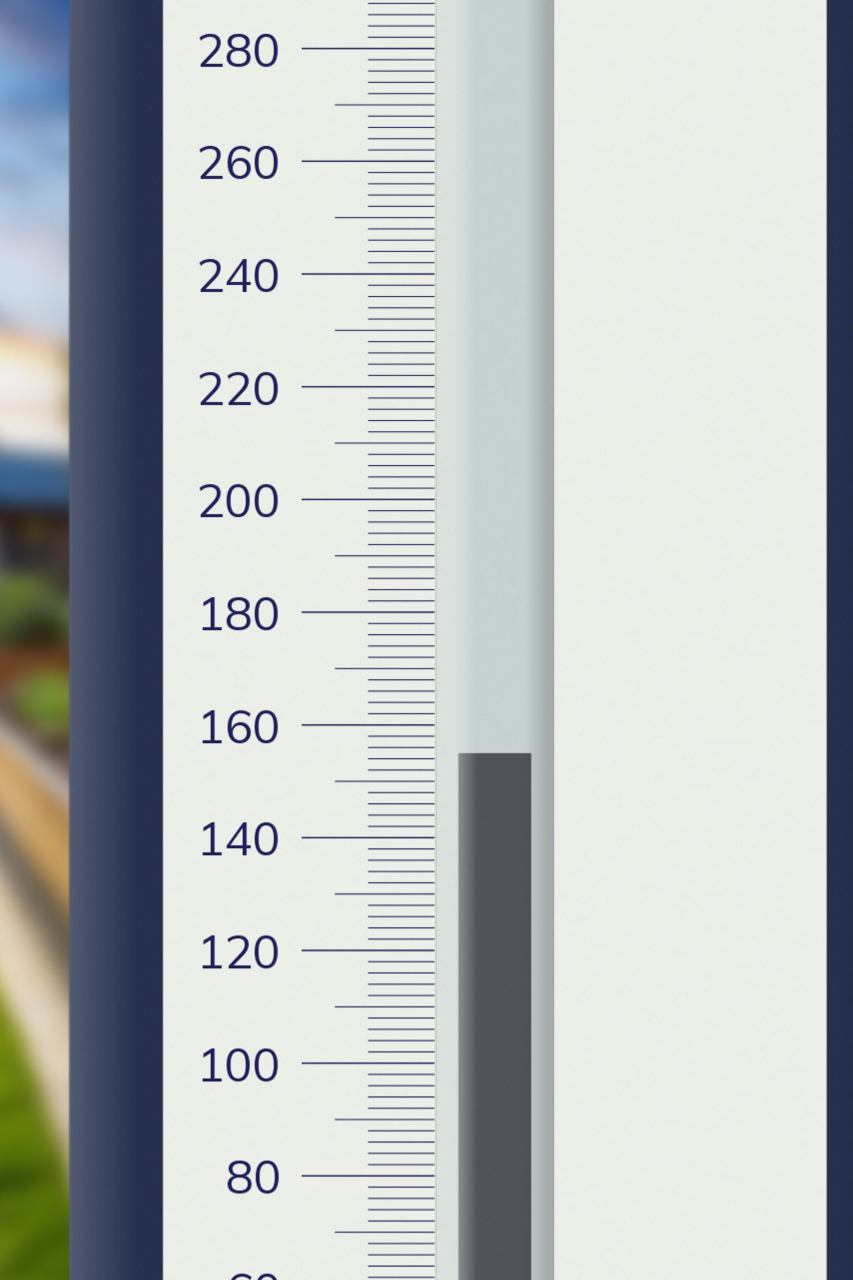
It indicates 155 mmHg
